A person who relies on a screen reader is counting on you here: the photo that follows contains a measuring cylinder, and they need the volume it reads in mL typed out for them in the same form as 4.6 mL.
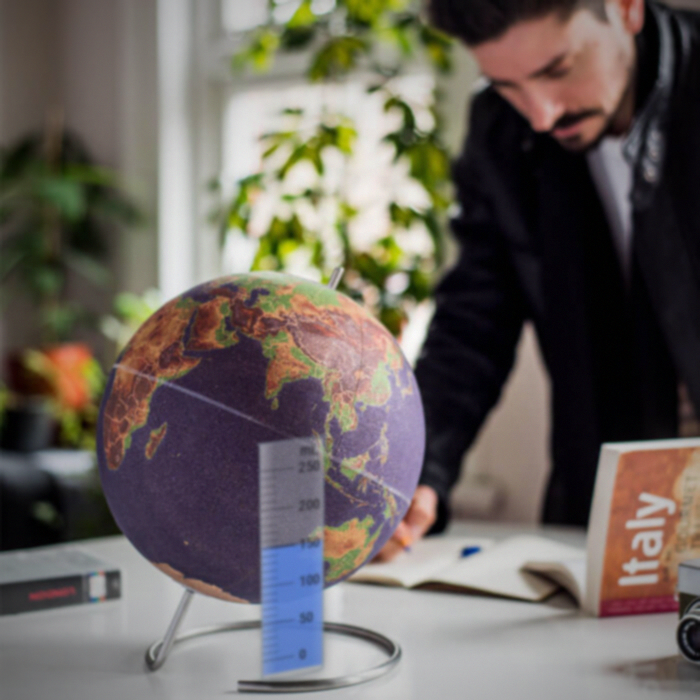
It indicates 150 mL
